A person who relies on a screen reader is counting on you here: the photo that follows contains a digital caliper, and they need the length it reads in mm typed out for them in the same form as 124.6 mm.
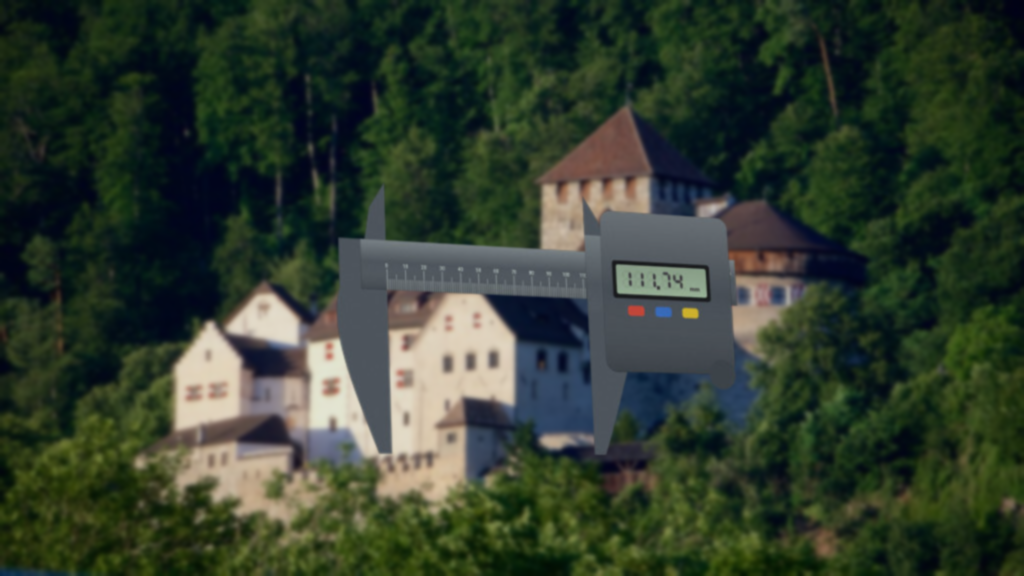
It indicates 111.74 mm
